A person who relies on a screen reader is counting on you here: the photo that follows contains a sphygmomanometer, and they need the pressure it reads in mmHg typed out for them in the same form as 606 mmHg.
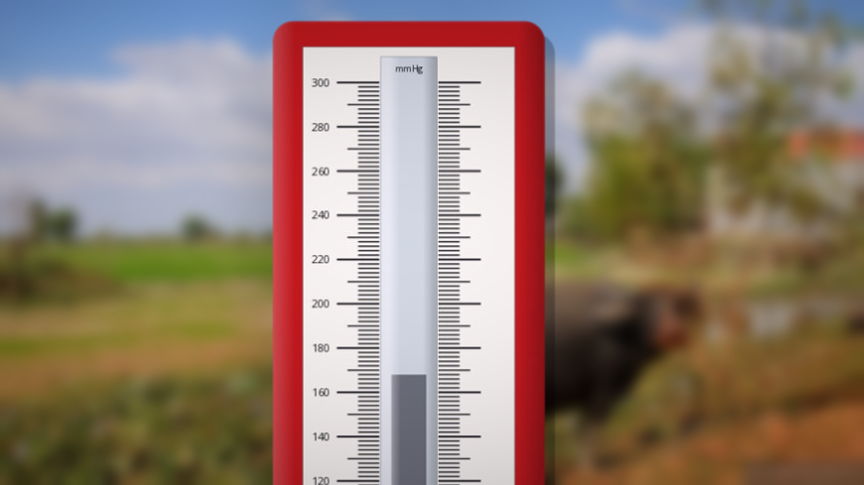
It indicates 168 mmHg
